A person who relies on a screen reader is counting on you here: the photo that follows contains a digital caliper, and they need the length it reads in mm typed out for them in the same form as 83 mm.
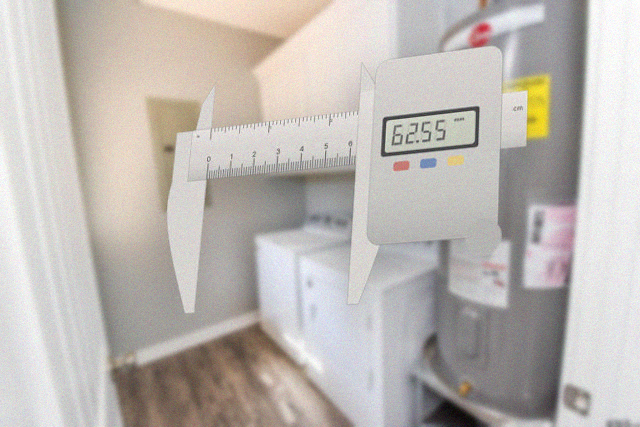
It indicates 62.55 mm
